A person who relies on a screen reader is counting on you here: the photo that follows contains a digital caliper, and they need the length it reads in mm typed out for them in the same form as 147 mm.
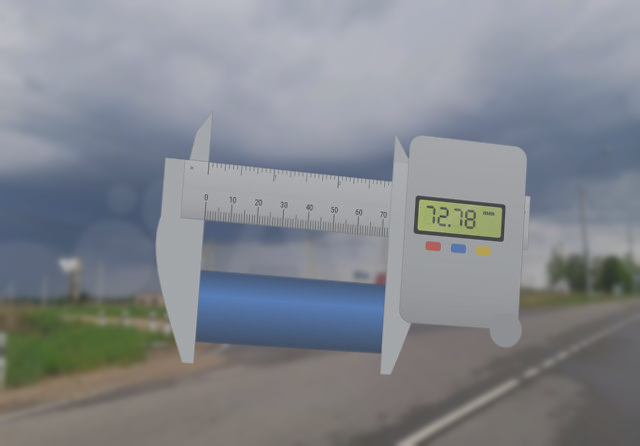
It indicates 72.78 mm
